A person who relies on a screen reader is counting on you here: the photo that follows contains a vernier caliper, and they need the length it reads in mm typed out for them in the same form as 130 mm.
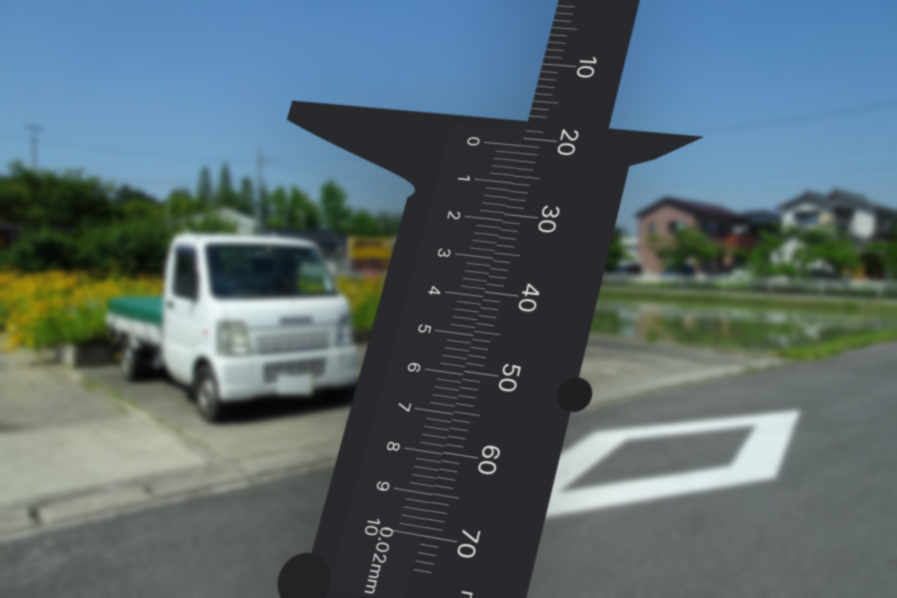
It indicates 21.0 mm
